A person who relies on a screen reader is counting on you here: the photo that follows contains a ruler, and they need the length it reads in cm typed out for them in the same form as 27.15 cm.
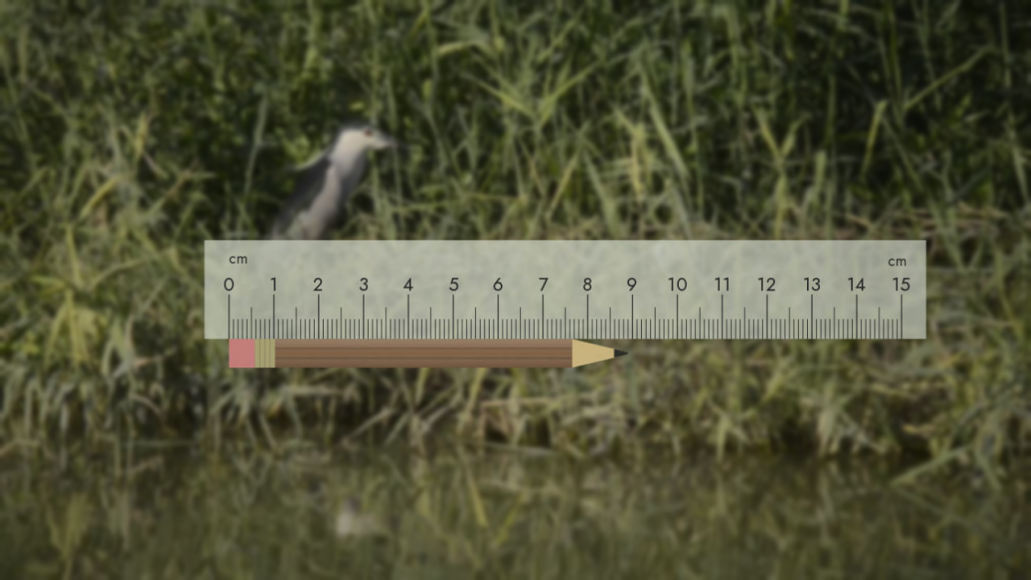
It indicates 8.9 cm
